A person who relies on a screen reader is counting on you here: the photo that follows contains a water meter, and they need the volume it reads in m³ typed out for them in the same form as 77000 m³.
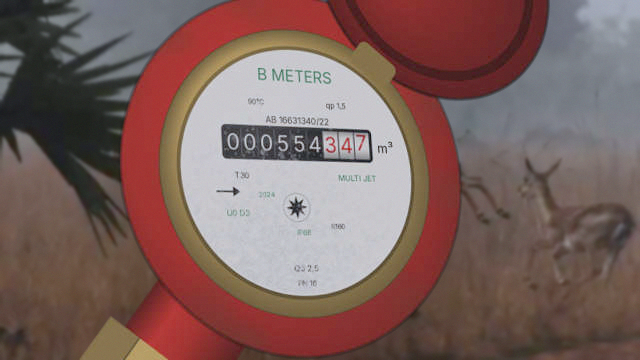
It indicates 554.347 m³
